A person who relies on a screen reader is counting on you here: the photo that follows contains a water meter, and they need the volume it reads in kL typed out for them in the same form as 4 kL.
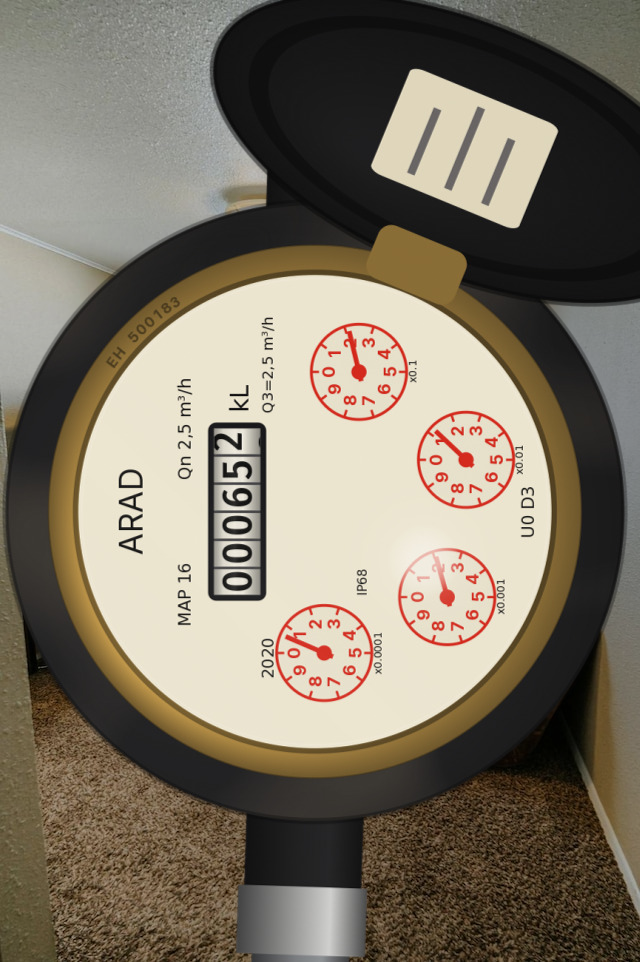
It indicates 652.2120 kL
